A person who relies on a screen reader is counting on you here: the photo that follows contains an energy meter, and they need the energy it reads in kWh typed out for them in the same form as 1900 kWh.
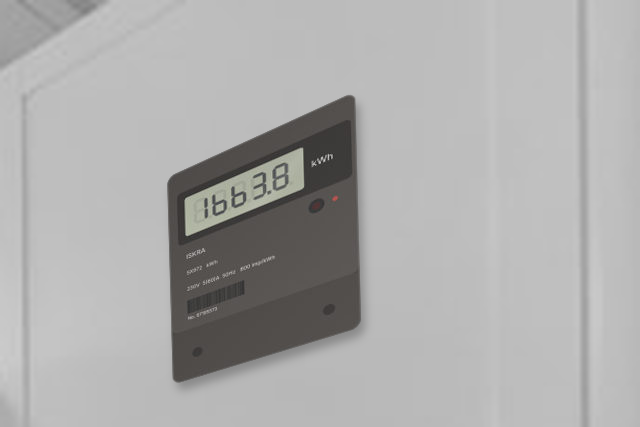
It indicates 1663.8 kWh
